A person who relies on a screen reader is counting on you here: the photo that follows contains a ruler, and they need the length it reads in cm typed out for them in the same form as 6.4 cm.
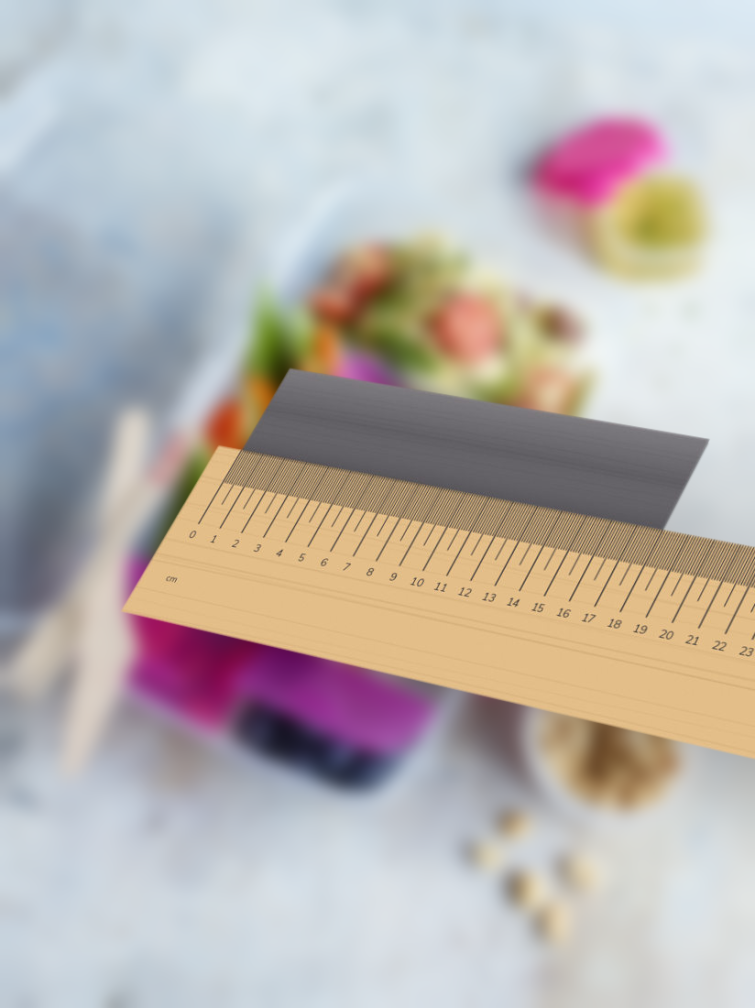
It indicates 18 cm
